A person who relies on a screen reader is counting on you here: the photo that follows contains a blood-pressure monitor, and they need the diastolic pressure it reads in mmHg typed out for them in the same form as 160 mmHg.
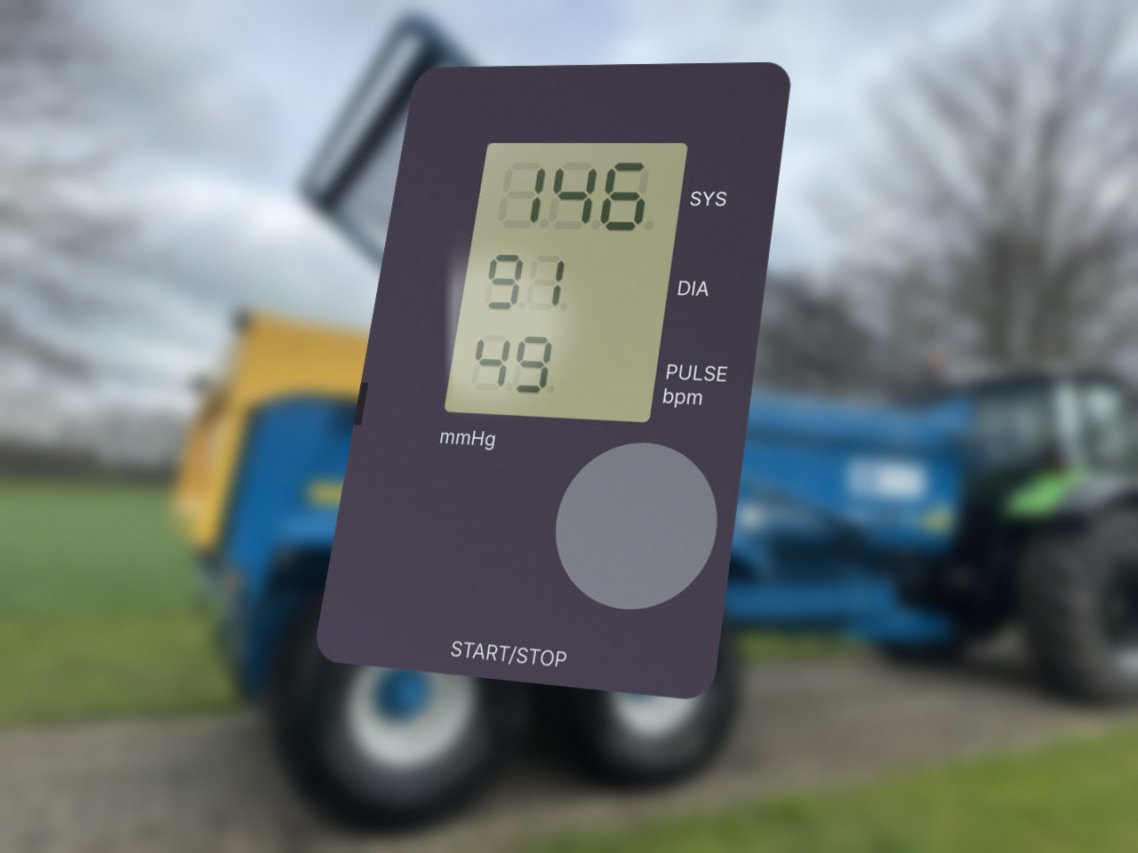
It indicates 91 mmHg
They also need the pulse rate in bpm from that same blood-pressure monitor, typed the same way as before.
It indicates 49 bpm
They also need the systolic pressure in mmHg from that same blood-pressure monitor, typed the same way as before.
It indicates 146 mmHg
